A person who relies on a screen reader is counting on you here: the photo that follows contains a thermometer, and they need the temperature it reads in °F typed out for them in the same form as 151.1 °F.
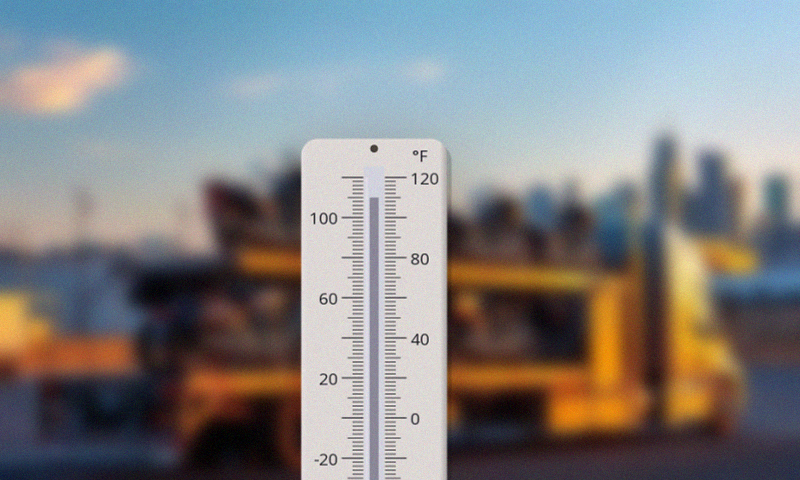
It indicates 110 °F
